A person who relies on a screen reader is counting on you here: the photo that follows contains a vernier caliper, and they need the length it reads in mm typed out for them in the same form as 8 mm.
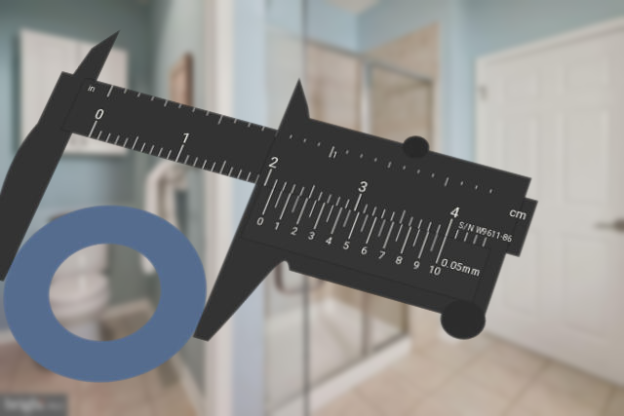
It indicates 21.0 mm
